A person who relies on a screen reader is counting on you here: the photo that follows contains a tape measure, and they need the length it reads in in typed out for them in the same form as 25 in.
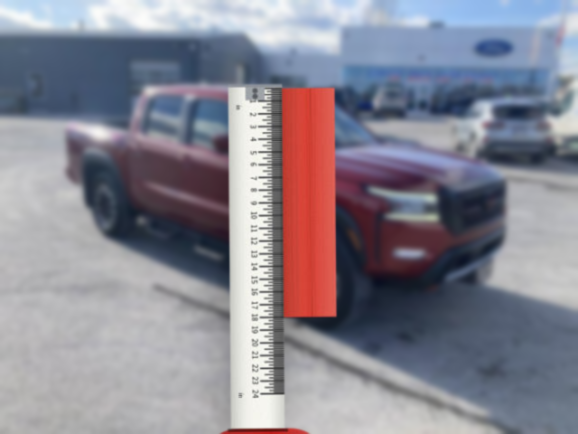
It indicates 18 in
